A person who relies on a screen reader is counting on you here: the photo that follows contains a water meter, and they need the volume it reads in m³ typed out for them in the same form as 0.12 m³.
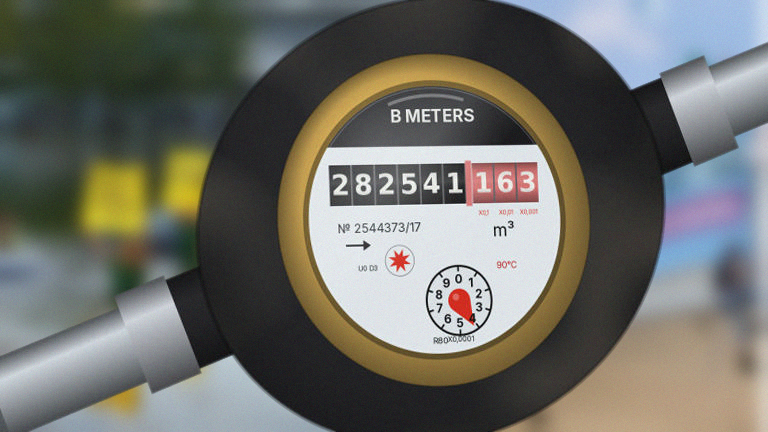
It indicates 282541.1634 m³
